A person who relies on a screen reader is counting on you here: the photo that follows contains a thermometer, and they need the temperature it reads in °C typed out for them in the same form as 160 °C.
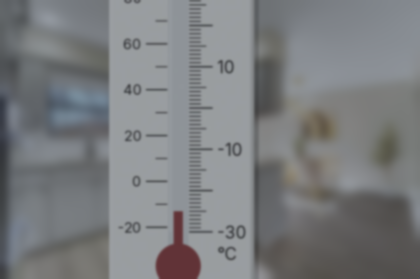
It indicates -25 °C
